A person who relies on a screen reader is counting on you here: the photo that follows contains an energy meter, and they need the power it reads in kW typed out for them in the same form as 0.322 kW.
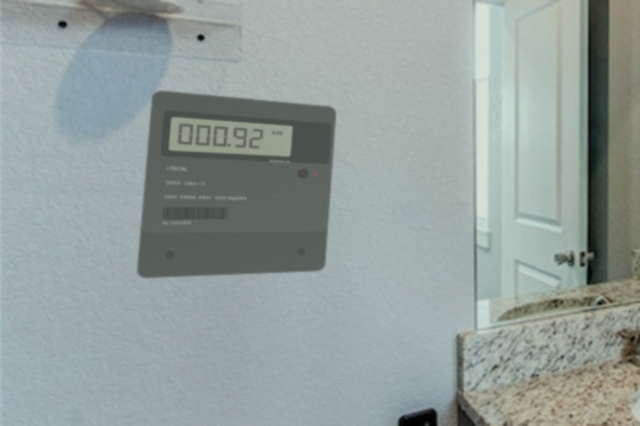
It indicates 0.92 kW
